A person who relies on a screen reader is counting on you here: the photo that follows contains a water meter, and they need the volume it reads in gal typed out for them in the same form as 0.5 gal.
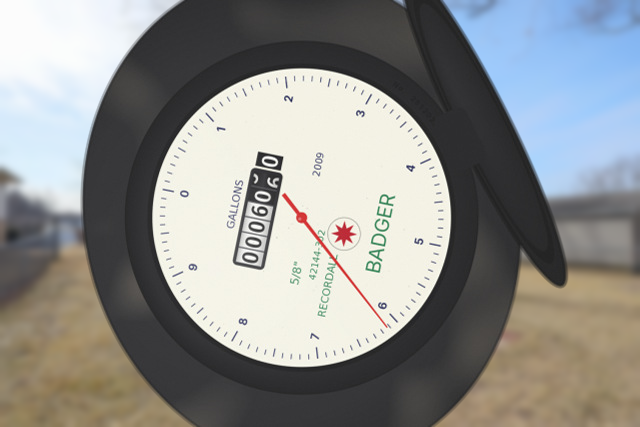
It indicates 6056.1 gal
